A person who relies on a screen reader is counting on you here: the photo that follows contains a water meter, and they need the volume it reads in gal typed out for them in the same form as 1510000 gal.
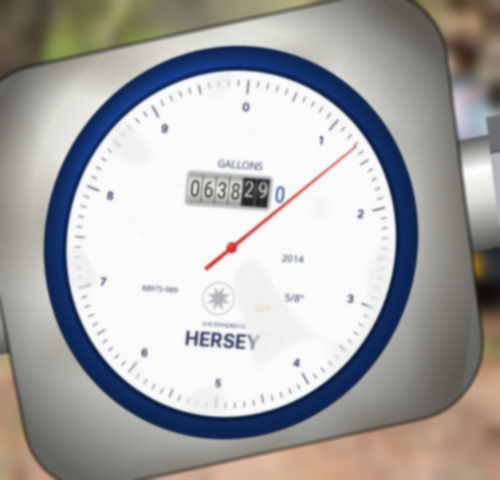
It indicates 638291.3 gal
